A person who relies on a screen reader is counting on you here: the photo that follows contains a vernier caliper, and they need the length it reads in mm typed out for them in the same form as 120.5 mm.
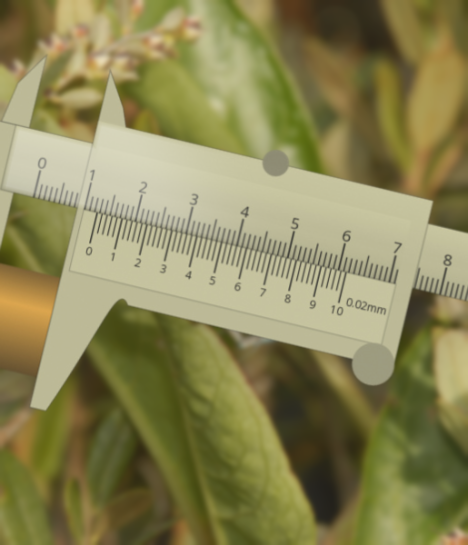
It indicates 12.5 mm
